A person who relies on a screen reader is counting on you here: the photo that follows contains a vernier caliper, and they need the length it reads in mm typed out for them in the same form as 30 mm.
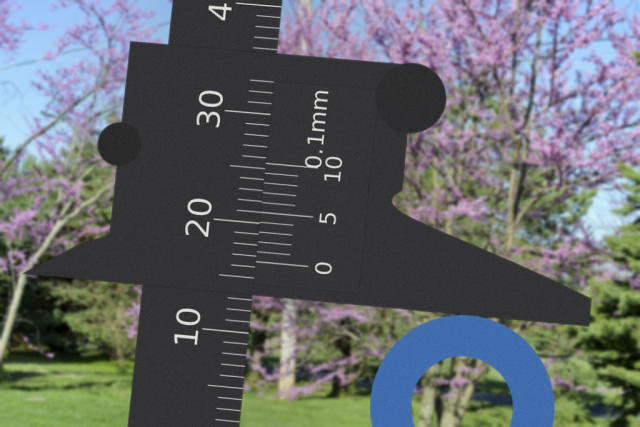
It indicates 16.5 mm
